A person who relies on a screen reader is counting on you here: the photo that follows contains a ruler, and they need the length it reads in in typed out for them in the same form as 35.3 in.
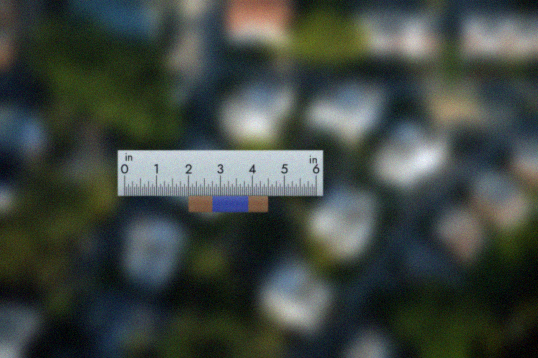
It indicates 2.5 in
